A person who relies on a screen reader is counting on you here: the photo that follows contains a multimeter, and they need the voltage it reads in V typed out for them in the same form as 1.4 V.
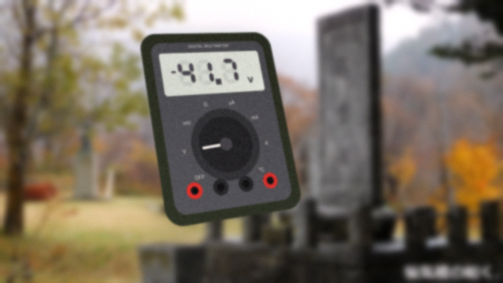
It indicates -41.7 V
